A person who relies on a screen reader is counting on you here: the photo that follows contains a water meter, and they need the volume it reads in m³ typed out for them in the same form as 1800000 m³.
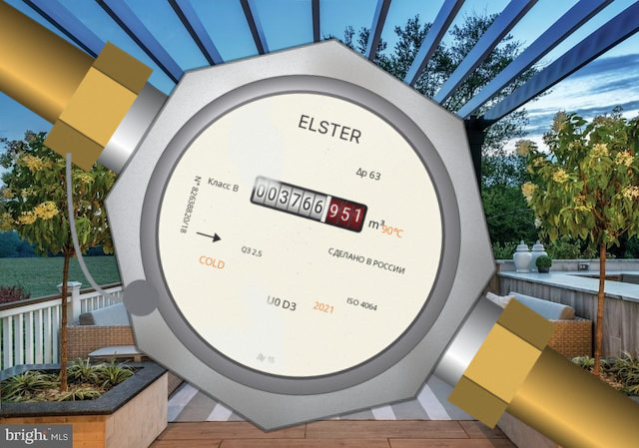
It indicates 3766.951 m³
